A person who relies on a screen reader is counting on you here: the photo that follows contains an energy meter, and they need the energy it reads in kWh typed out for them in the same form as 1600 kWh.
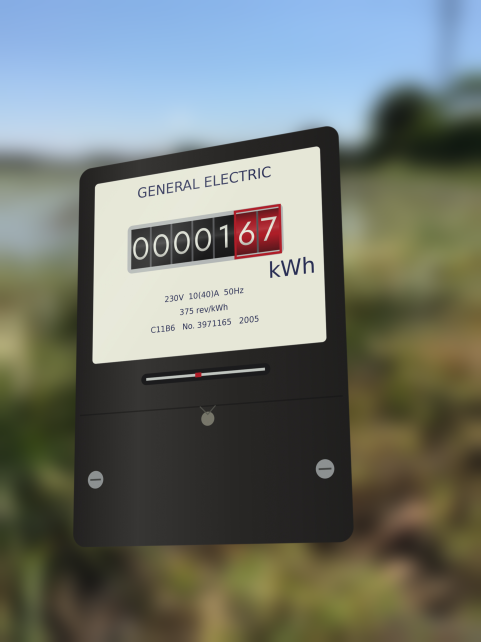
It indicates 1.67 kWh
